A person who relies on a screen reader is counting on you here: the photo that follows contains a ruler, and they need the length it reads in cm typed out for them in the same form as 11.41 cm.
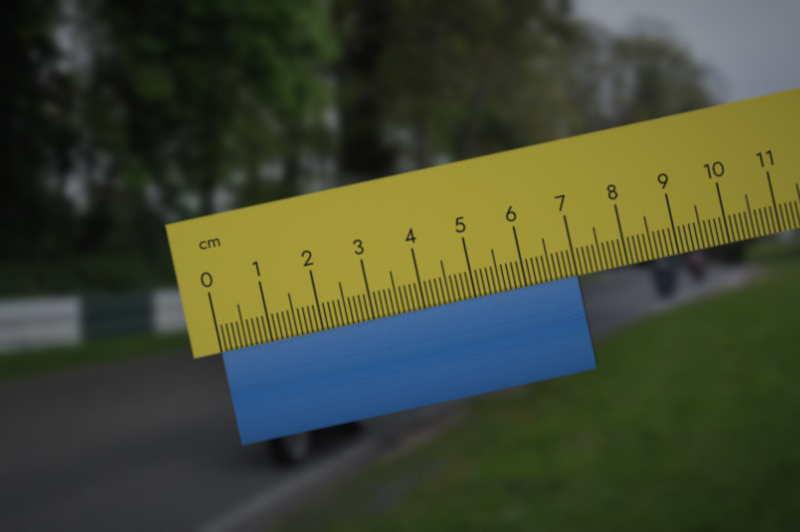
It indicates 7 cm
